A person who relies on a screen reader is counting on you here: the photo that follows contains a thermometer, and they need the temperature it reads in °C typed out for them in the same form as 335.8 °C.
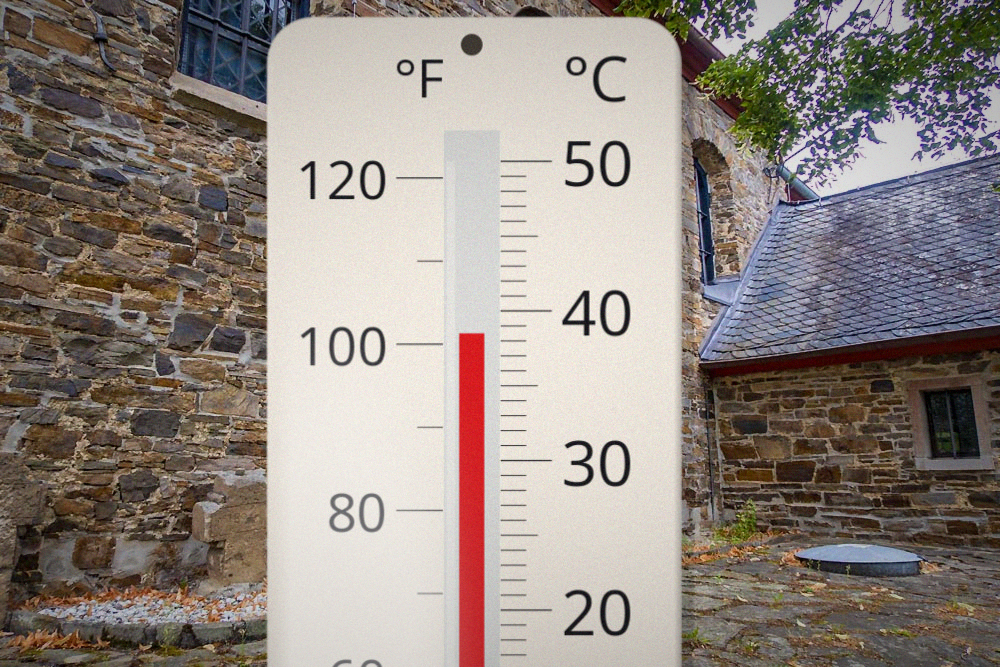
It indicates 38.5 °C
